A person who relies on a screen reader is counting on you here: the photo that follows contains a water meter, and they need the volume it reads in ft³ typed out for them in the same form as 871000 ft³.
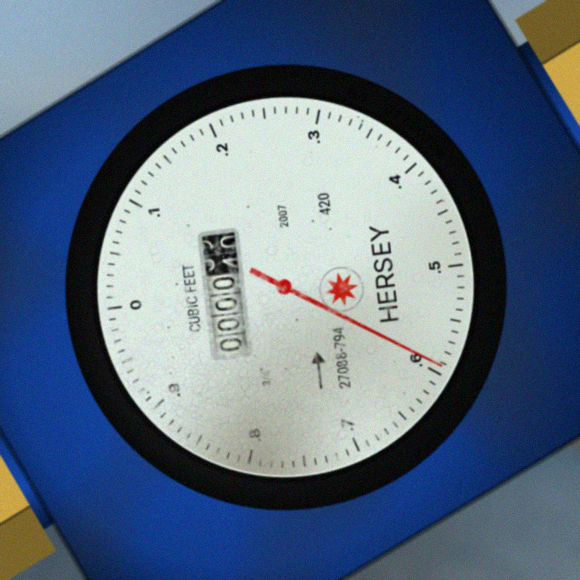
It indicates 39.59 ft³
